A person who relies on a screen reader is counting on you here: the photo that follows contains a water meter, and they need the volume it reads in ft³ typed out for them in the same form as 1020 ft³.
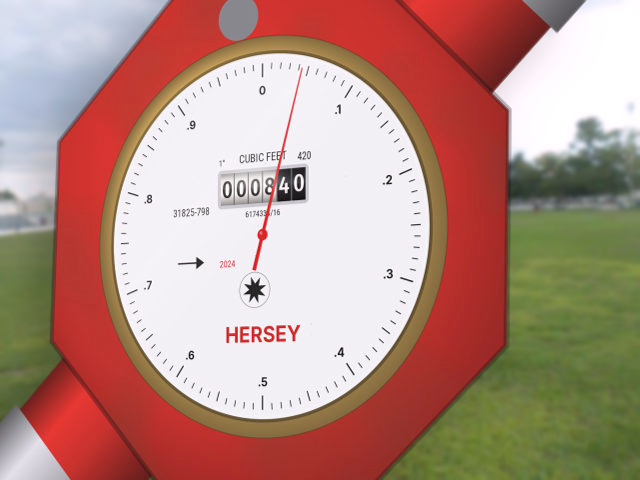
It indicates 840.04 ft³
